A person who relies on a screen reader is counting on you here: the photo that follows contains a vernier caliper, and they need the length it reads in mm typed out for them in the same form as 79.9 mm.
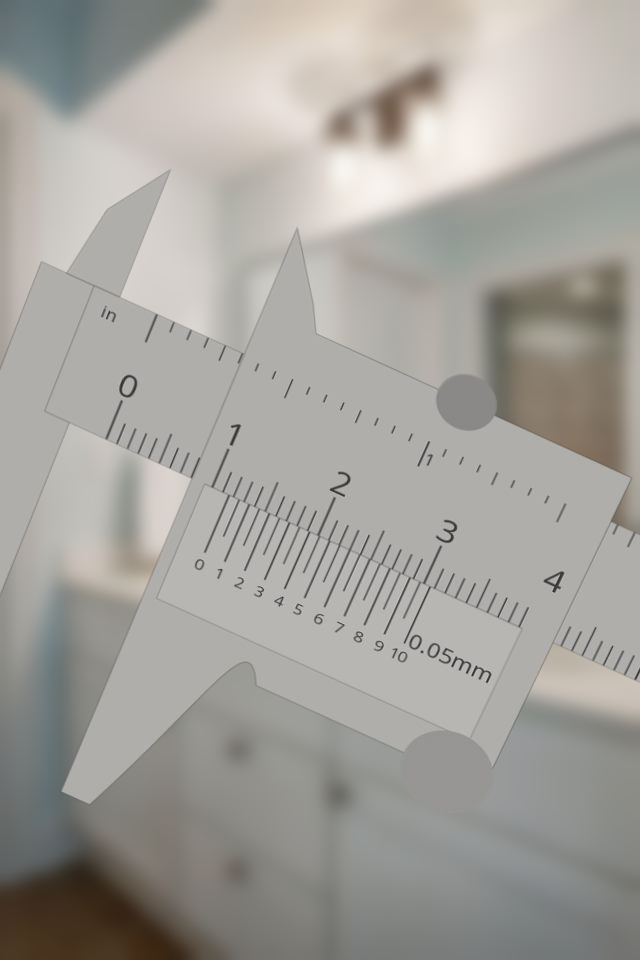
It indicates 11.6 mm
